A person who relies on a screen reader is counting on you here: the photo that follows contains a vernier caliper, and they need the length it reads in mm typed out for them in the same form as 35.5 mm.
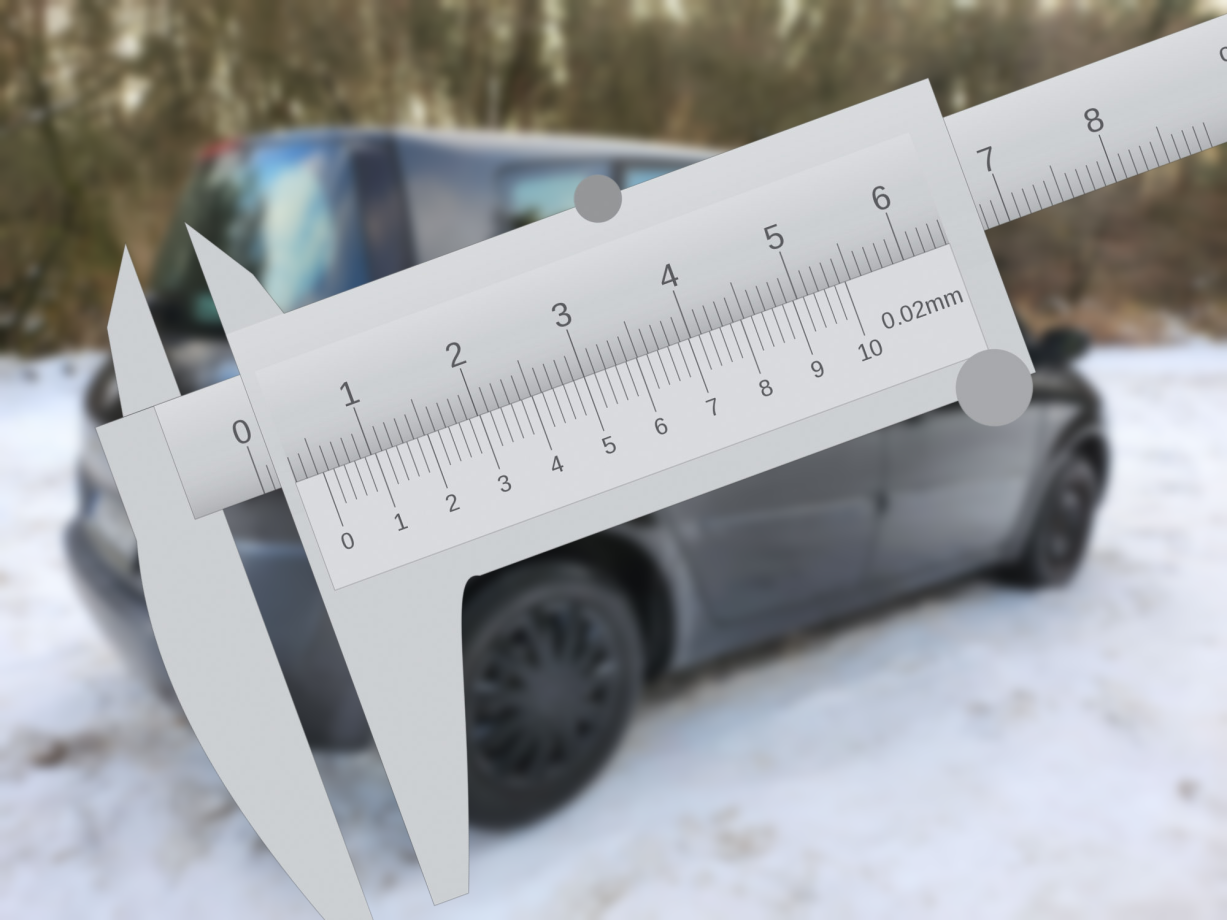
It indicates 5.5 mm
